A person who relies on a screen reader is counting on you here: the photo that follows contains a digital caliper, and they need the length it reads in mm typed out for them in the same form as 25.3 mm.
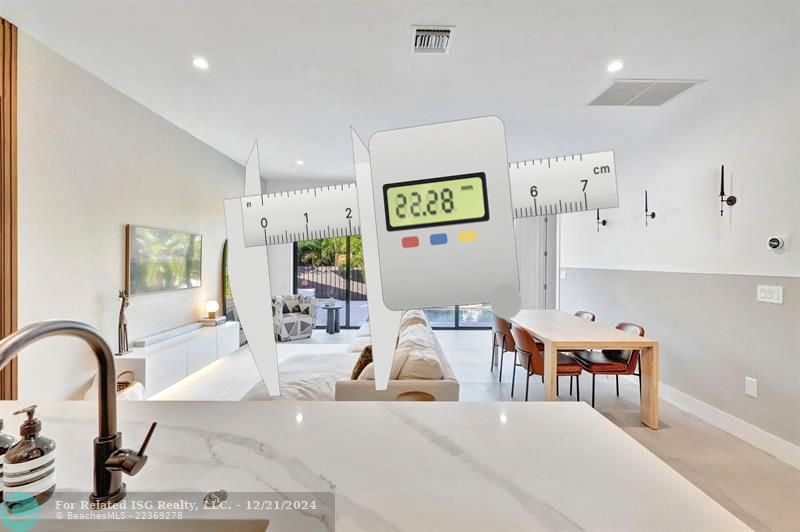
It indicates 22.28 mm
